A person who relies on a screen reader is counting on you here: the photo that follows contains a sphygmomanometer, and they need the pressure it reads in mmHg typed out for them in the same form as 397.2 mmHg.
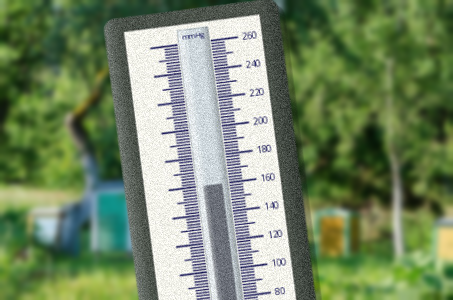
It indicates 160 mmHg
